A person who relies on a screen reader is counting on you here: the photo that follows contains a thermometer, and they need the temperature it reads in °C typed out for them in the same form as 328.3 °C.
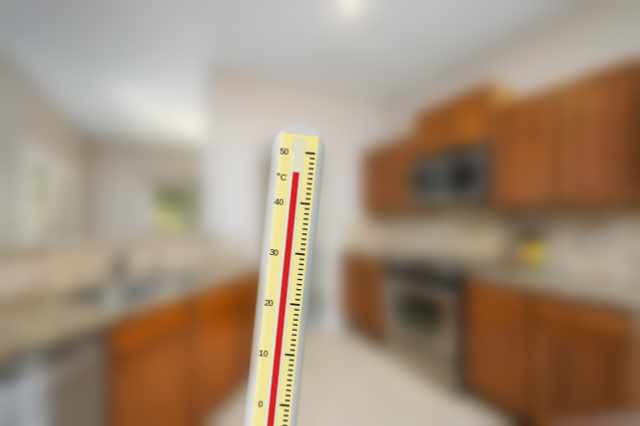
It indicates 46 °C
